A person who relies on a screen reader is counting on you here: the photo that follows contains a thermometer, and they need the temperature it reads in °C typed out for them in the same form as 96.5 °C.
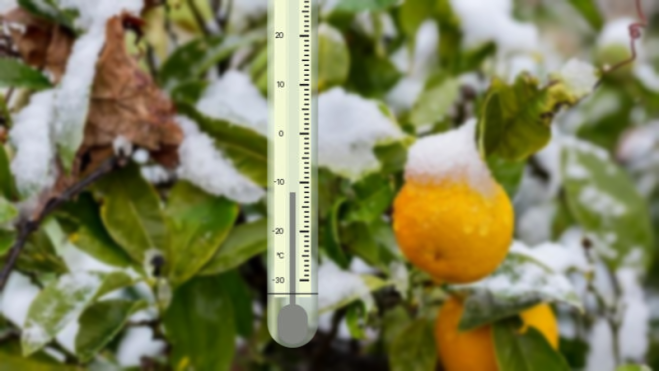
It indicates -12 °C
